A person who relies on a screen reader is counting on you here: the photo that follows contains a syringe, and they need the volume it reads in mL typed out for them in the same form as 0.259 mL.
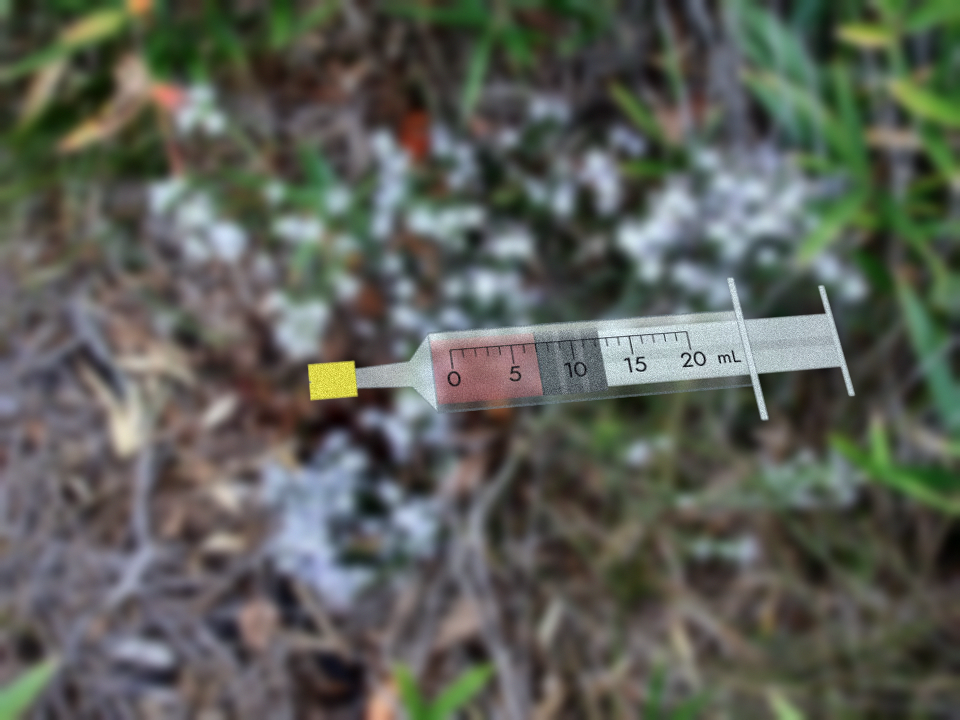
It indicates 7 mL
